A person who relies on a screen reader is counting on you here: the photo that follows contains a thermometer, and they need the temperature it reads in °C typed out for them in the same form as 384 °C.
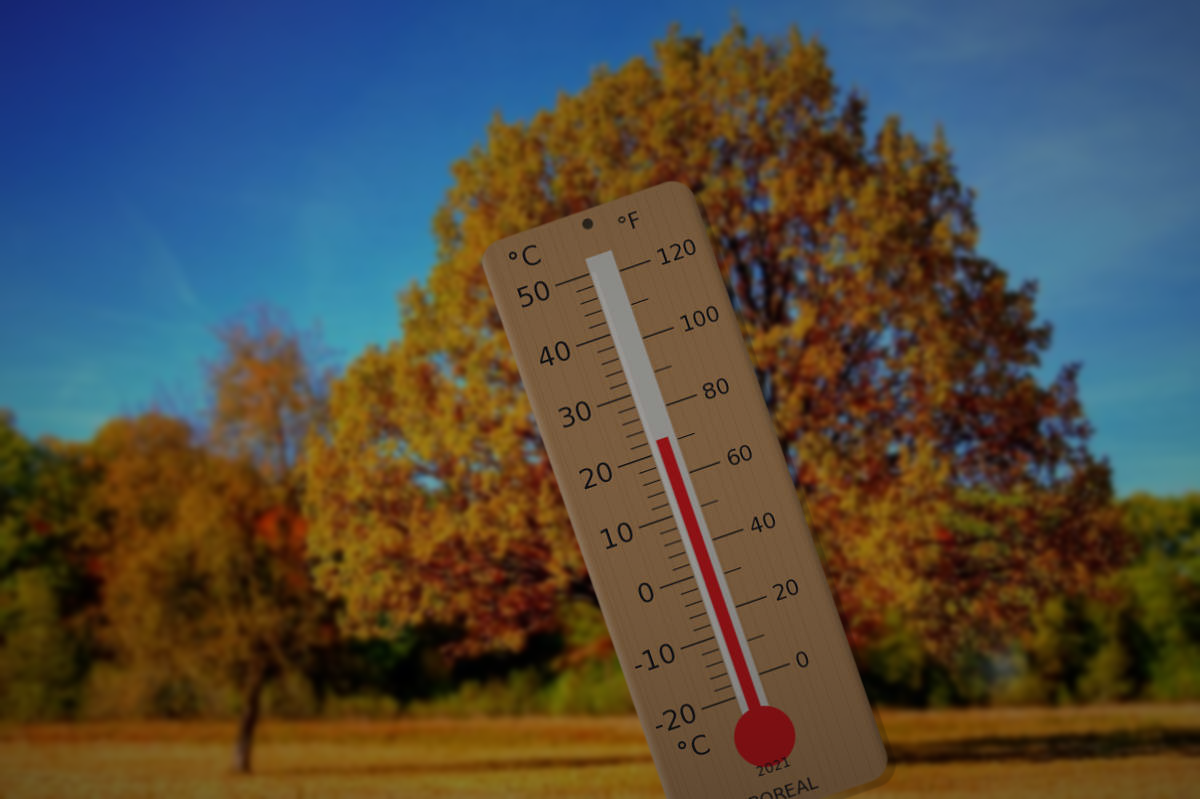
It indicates 22 °C
